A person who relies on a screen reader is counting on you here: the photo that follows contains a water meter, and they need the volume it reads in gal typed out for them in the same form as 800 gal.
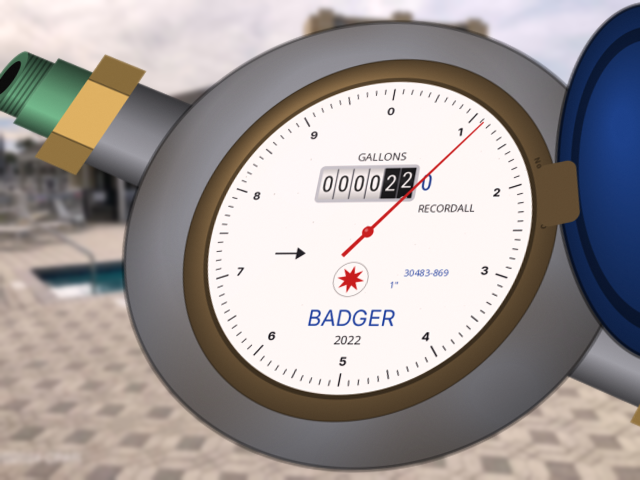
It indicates 221.1 gal
